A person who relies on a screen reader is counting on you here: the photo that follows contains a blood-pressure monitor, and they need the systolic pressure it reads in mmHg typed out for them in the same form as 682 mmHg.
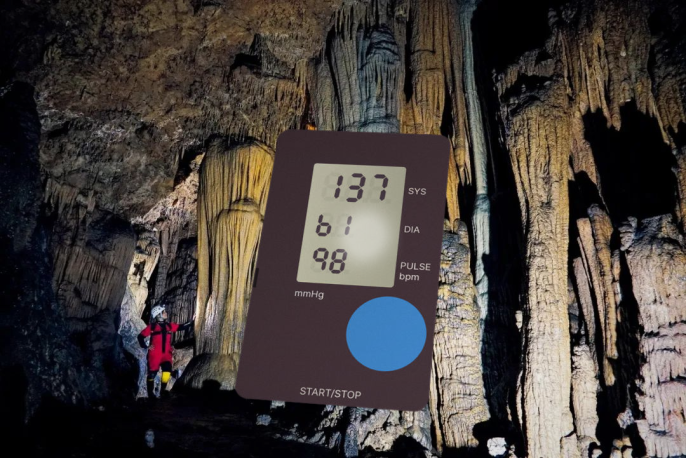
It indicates 137 mmHg
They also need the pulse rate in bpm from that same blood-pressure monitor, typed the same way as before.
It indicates 98 bpm
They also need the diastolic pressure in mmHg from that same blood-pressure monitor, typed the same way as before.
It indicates 61 mmHg
